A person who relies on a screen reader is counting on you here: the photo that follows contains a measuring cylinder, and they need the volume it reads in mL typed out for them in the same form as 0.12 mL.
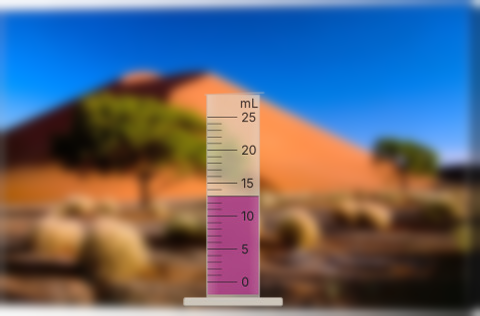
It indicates 13 mL
